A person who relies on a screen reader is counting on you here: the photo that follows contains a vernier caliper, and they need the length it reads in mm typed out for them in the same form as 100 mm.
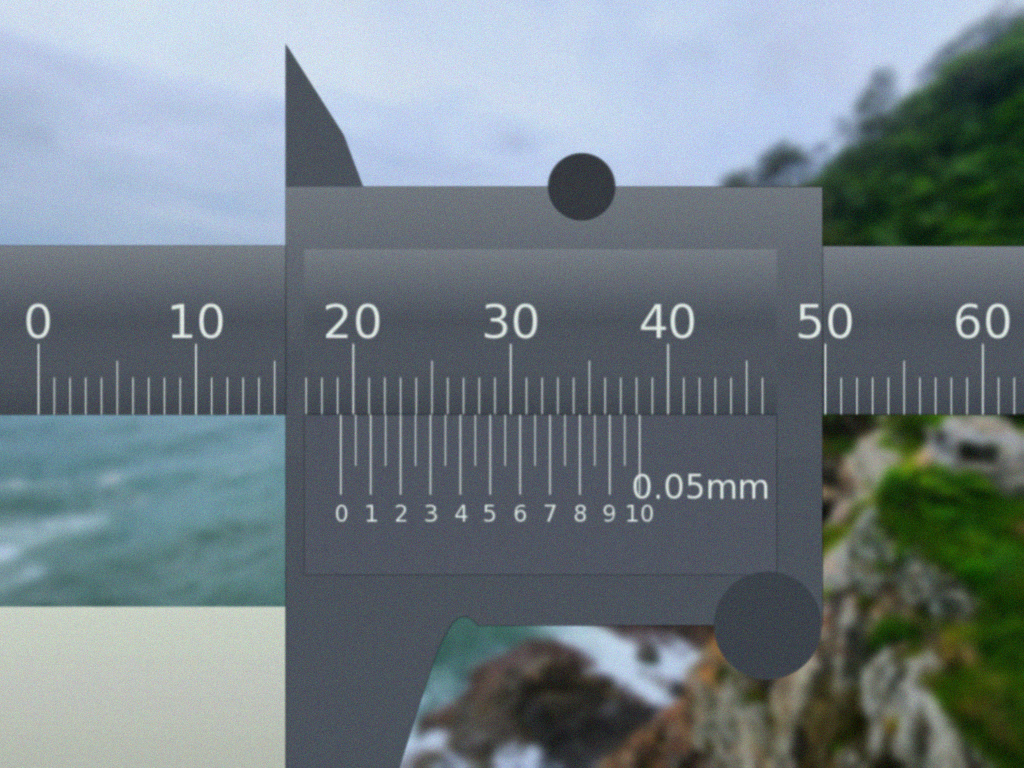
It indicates 19.2 mm
